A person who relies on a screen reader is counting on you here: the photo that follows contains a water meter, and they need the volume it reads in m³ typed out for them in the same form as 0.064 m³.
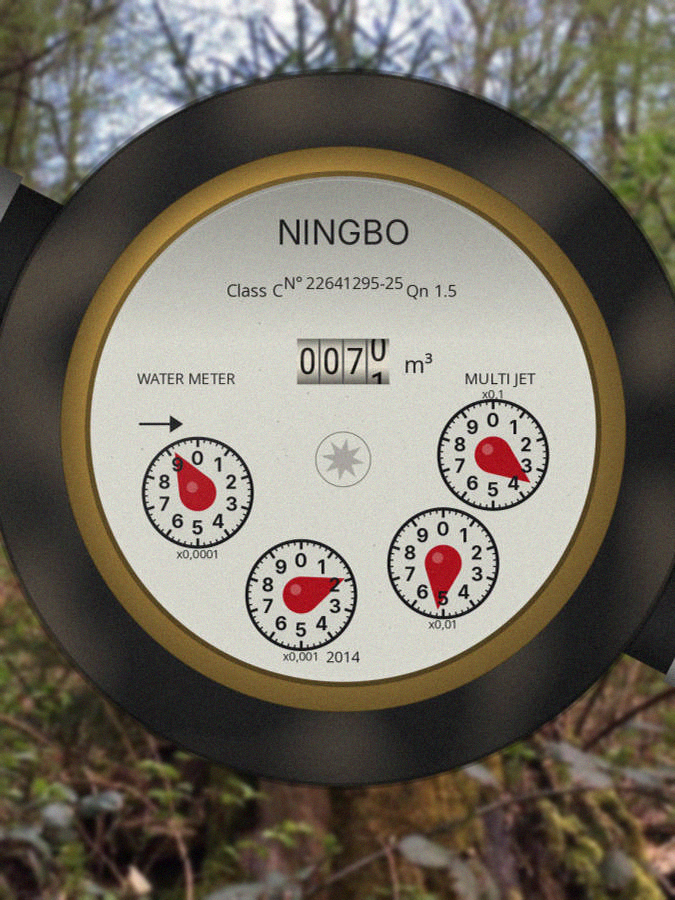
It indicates 70.3519 m³
